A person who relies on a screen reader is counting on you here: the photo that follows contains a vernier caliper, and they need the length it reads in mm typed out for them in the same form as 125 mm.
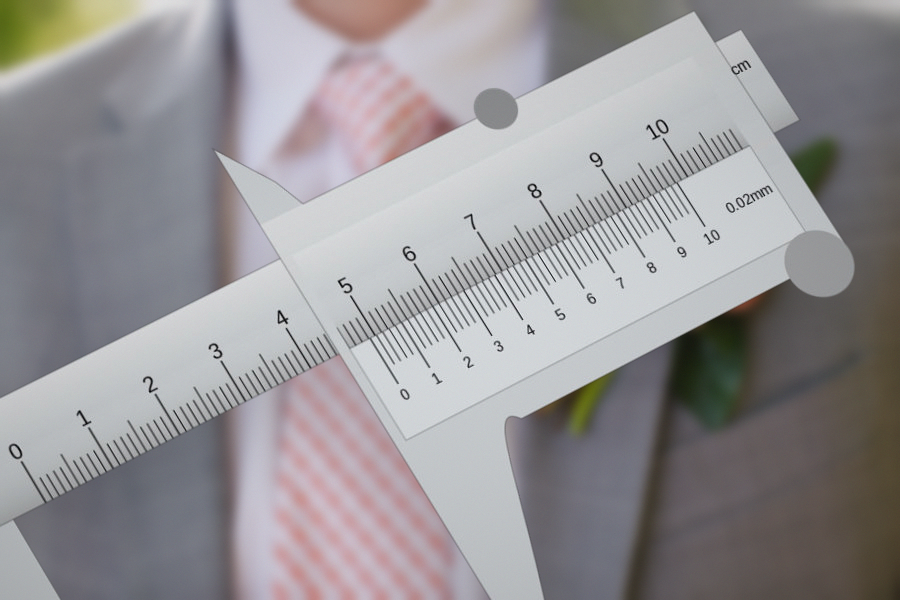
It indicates 49.2 mm
